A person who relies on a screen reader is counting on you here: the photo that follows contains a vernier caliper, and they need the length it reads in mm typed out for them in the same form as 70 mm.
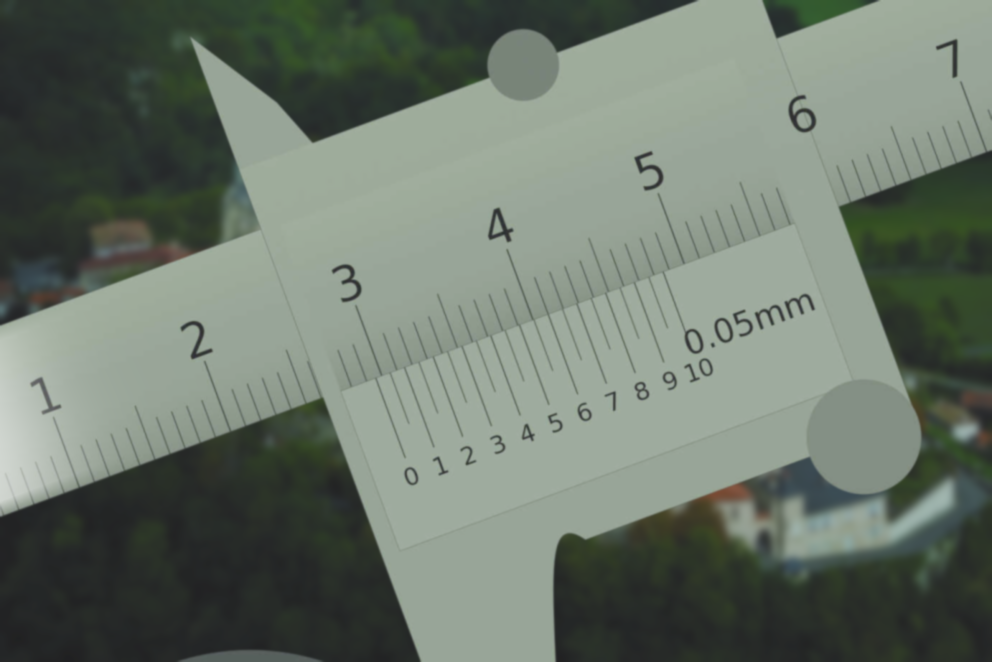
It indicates 29.6 mm
